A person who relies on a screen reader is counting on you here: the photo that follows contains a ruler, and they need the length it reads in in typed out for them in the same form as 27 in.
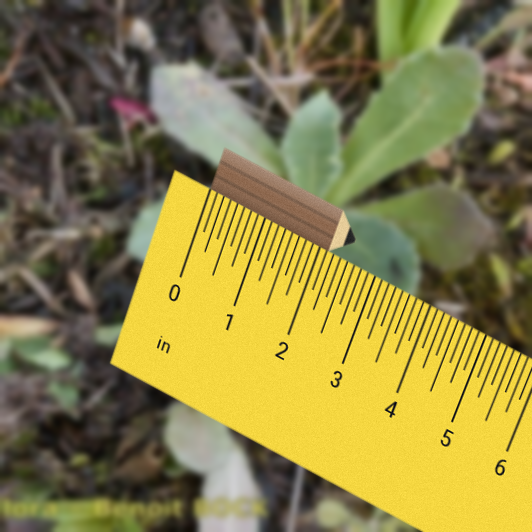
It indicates 2.5 in
